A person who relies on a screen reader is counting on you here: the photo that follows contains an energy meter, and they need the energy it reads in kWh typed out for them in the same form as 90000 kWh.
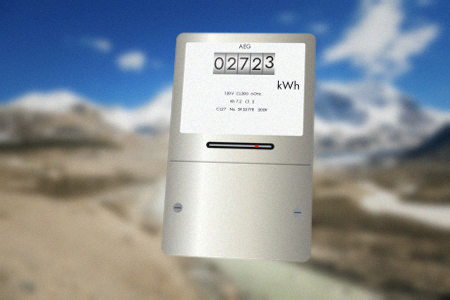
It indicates 2723 kWh
